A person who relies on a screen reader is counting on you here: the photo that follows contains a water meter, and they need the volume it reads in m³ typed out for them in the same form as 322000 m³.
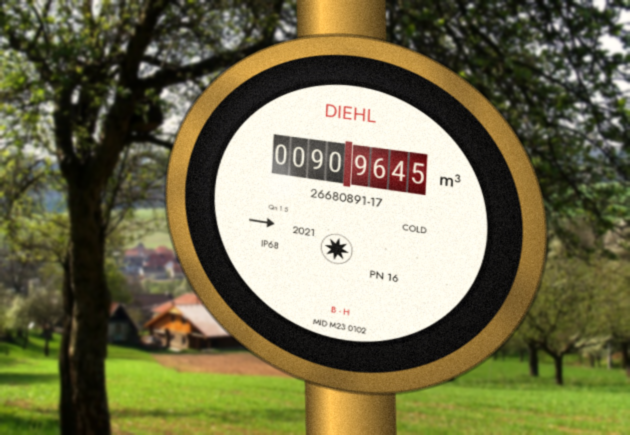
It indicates 90.9645 m³
